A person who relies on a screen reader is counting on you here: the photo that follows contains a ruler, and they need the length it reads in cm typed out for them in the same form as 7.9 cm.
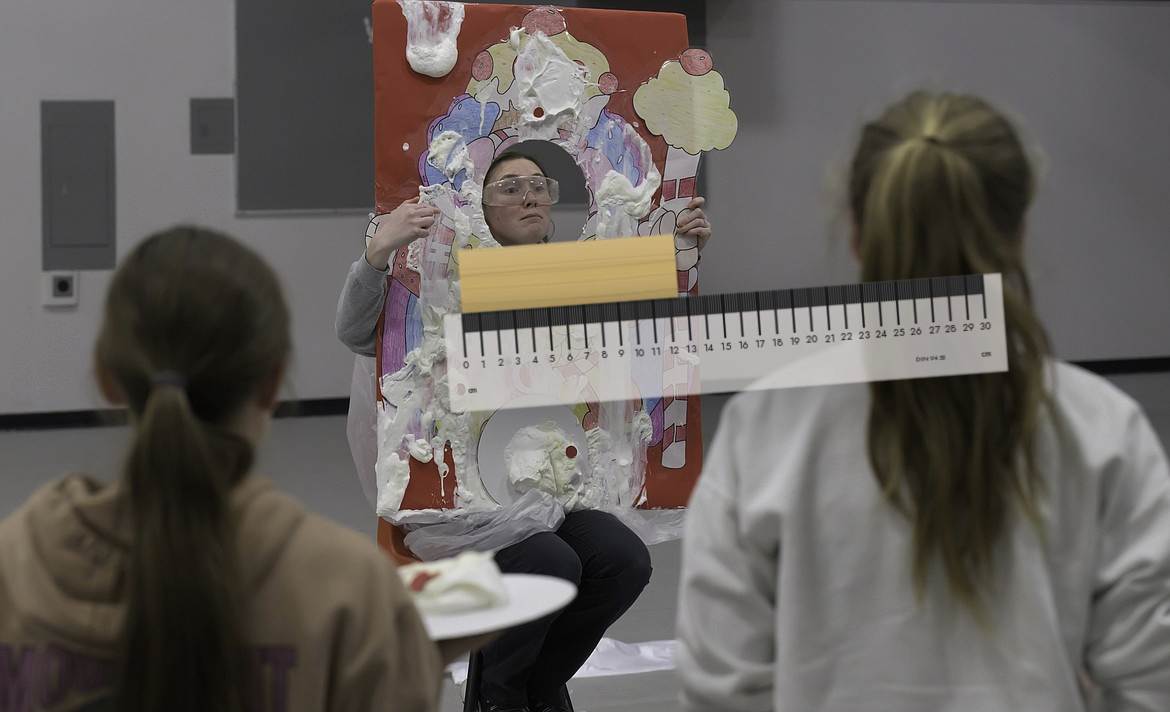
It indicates 12.5 cm
